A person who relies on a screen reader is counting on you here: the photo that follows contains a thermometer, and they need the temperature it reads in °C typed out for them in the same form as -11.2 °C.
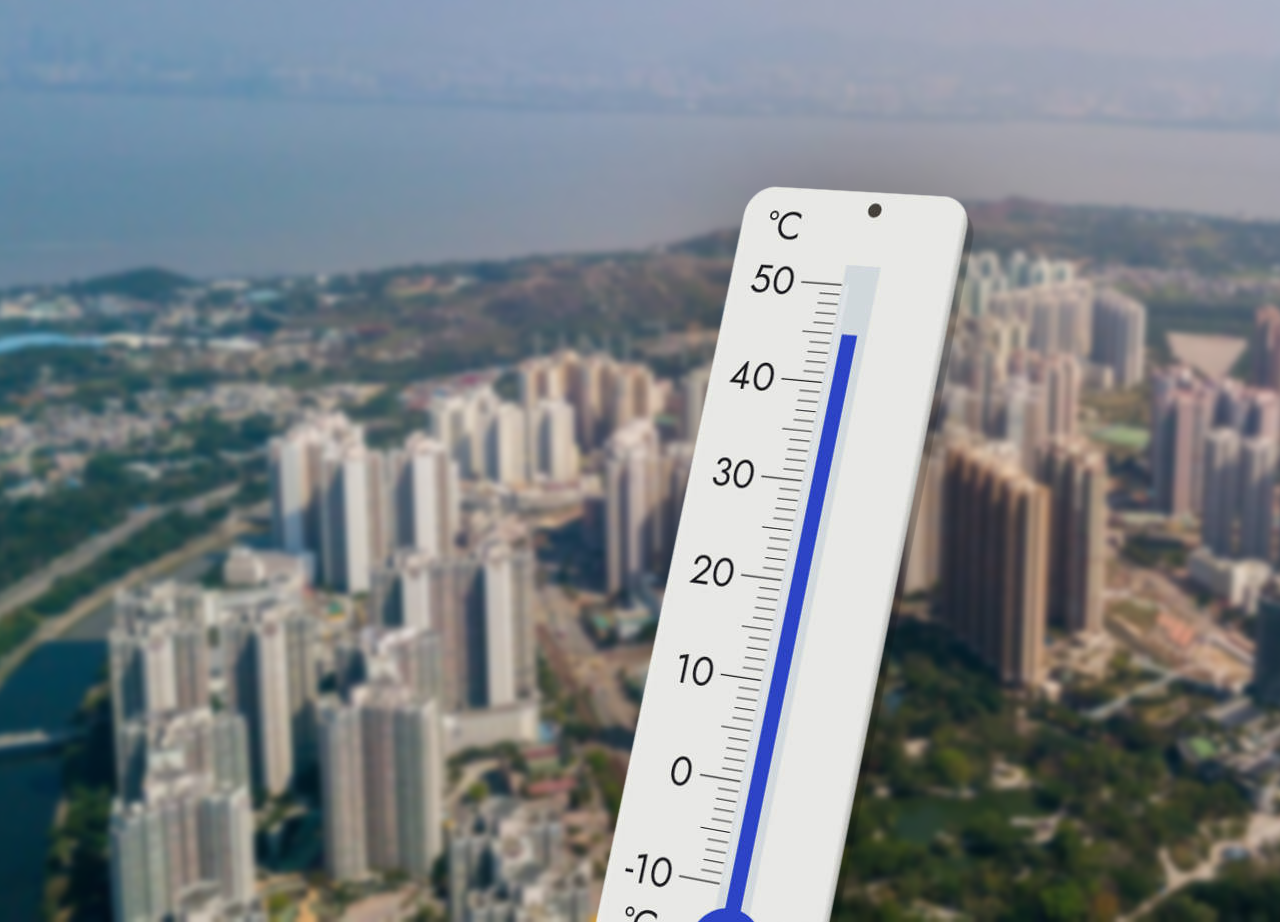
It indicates 45 °C
